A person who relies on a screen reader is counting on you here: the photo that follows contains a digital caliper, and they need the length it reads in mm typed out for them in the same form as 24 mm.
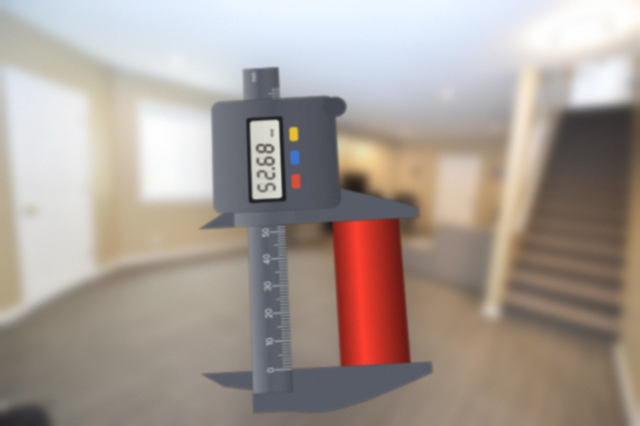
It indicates 52.68 mm
